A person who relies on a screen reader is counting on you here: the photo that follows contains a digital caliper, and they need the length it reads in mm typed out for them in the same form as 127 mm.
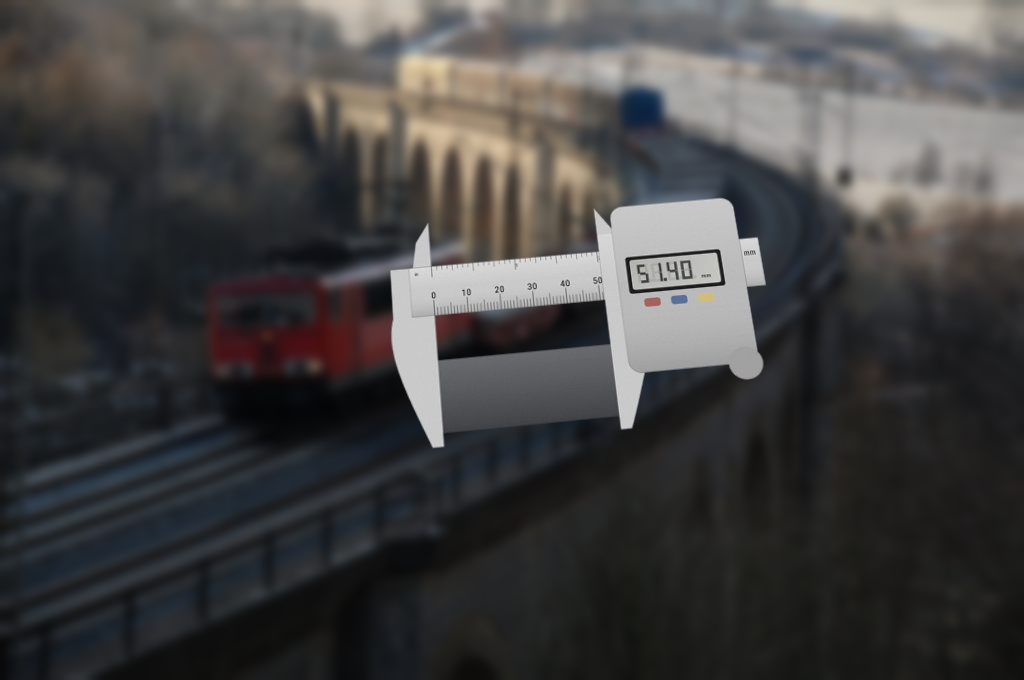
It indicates 51.40 mm
